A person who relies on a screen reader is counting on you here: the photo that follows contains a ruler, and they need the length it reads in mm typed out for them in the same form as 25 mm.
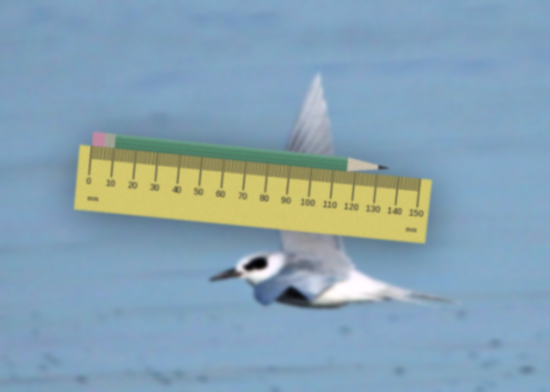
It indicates 135 mm
